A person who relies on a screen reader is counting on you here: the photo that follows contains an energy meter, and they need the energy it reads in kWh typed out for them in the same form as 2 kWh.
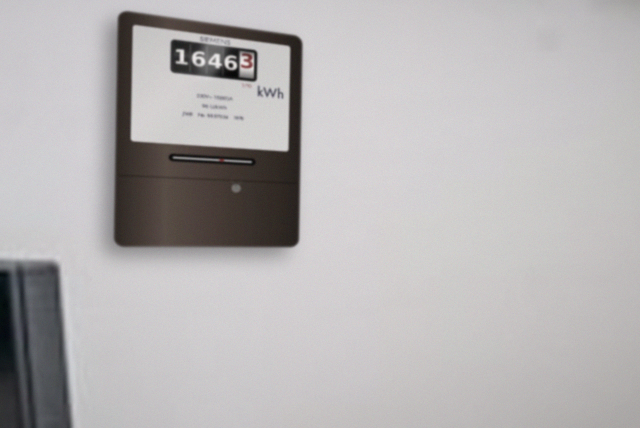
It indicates 1646.3 kWh
